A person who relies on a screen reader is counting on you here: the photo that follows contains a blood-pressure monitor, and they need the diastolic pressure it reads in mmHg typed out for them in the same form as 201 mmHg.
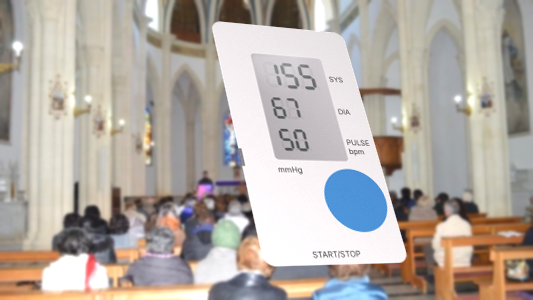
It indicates 67 mmHg
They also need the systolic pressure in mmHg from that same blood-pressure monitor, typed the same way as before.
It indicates 155 mmHg
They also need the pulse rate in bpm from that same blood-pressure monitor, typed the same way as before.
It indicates 50 bpm
